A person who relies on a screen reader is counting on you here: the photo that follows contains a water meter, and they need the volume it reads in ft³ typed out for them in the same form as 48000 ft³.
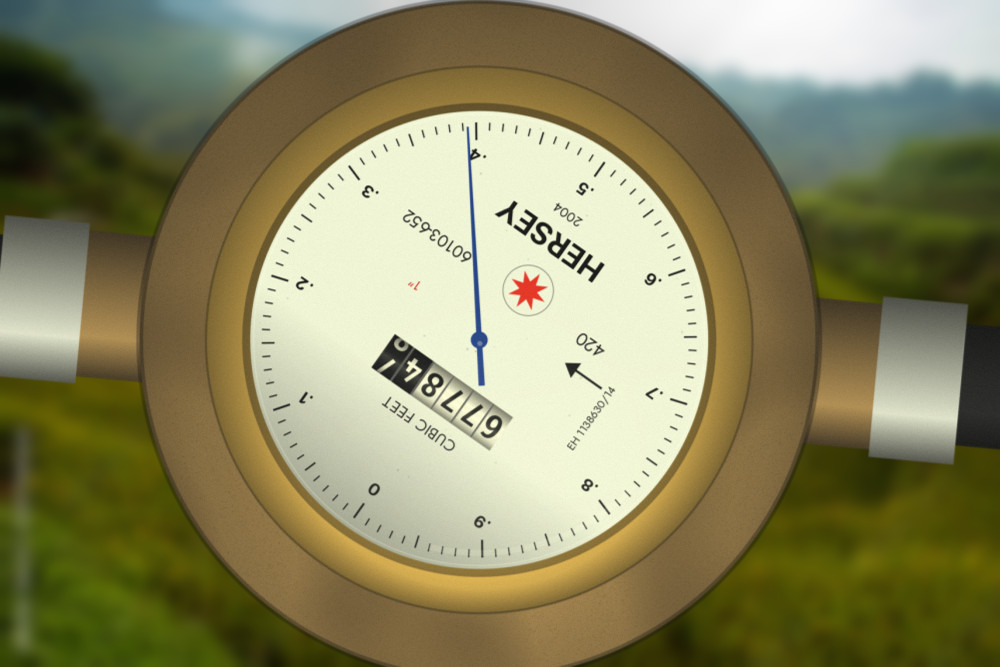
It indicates 677847.39 ft³
